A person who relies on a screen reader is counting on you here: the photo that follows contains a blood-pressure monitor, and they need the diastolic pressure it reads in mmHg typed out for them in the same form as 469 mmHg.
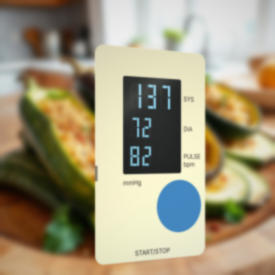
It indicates 72 mmHg
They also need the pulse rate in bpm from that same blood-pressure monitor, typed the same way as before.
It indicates 82 bpm
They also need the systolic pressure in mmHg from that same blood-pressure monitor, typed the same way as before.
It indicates 137 mmHg
